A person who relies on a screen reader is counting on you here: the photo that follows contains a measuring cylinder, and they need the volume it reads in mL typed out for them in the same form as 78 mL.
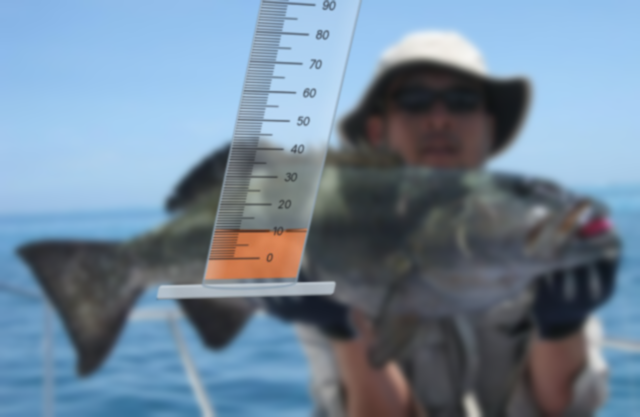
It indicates 10 mL
